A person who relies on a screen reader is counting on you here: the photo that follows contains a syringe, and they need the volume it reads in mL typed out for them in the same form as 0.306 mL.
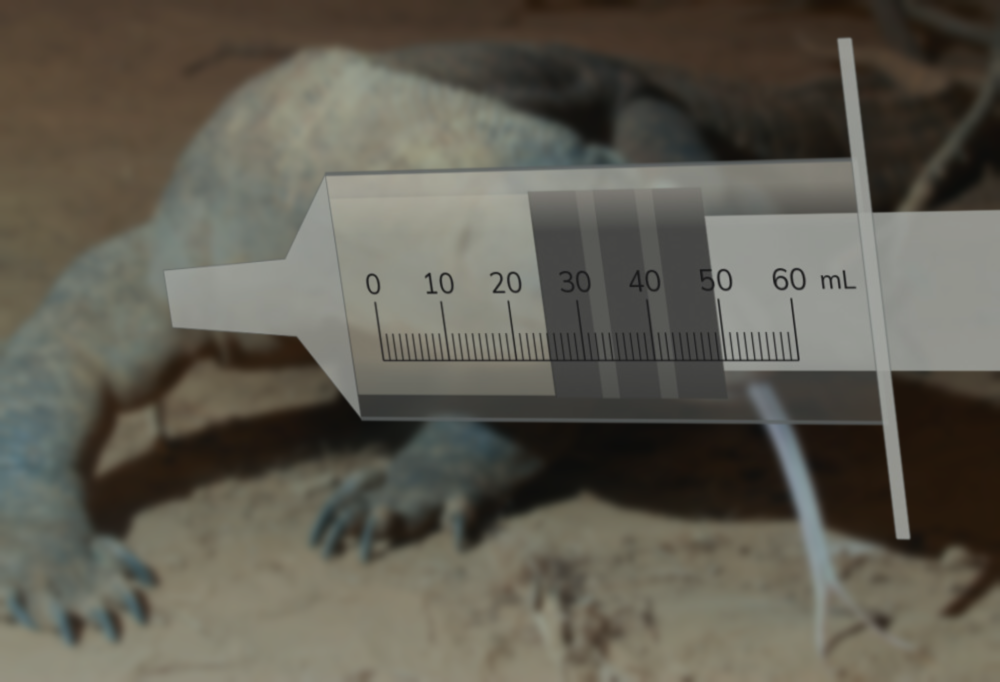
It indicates 25 mL
